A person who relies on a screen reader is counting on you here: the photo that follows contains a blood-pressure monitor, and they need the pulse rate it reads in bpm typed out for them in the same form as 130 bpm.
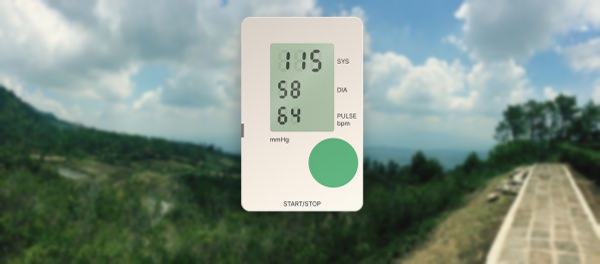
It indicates 64 bpm
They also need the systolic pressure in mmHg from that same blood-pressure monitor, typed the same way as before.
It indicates 115 mmHg
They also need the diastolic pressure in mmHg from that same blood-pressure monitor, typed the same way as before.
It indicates 58 mmHg
